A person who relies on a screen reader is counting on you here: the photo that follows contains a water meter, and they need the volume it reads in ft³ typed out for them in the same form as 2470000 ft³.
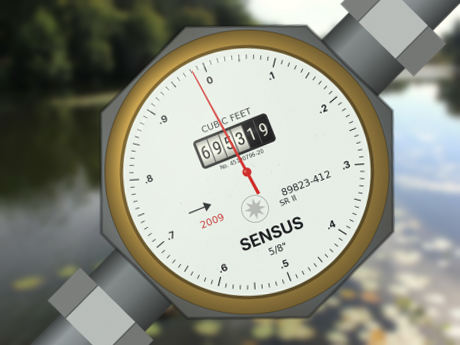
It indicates 695318.98 ft³
